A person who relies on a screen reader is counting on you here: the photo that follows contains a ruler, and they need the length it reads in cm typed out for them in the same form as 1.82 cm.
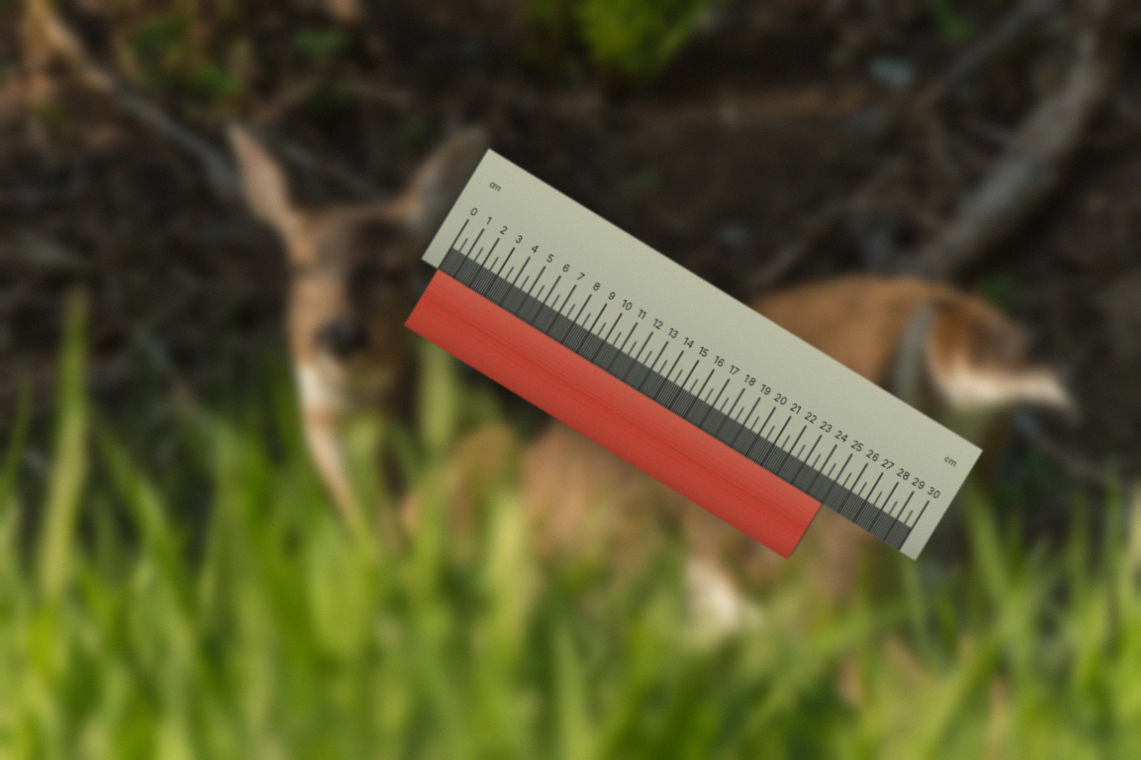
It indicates 25 cm
